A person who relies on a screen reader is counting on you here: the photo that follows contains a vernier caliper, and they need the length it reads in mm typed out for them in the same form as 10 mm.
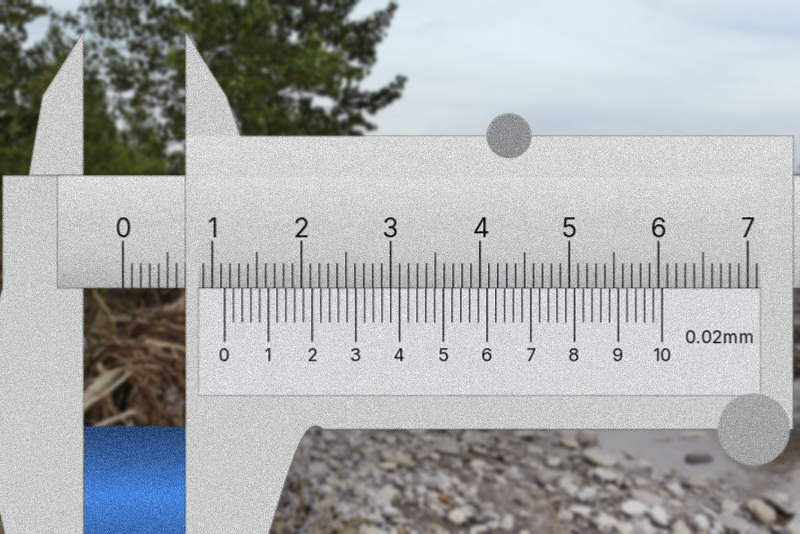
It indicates 11.4 mm
